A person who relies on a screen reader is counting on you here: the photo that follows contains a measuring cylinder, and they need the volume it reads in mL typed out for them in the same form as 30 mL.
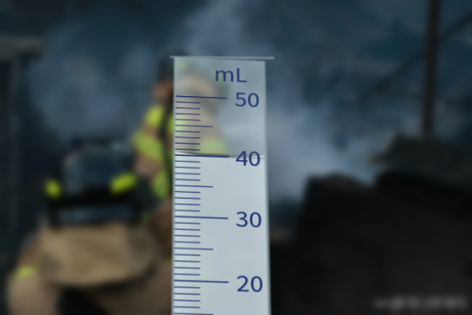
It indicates 40 mL
